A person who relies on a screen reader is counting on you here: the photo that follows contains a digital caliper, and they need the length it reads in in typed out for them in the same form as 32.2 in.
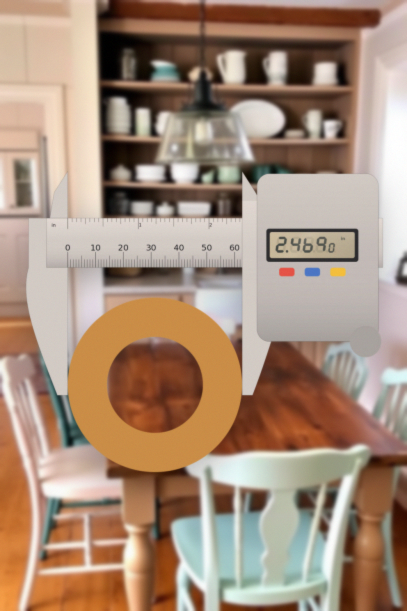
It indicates 2.4690 in
